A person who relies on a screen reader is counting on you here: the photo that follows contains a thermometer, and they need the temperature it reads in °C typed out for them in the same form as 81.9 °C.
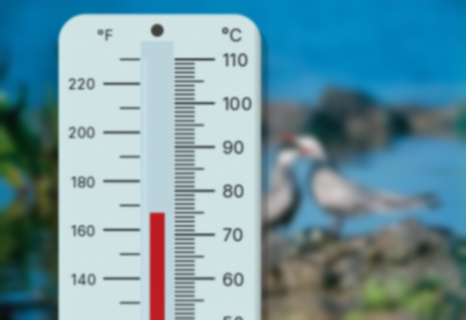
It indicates 75 °C
